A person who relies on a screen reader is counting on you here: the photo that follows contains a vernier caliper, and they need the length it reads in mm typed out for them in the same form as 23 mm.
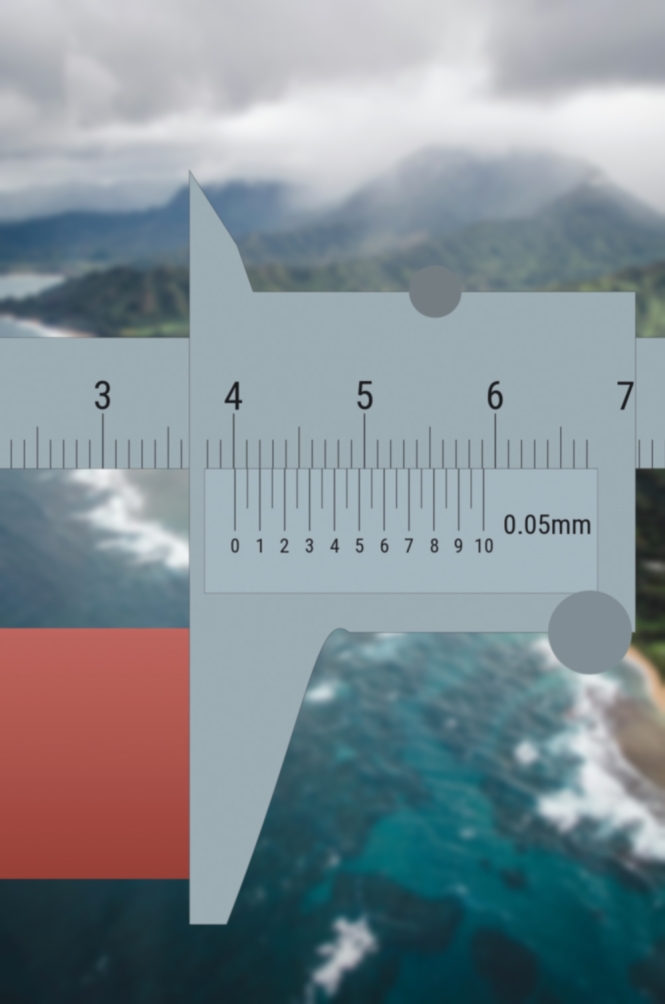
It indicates 40.1 mm
